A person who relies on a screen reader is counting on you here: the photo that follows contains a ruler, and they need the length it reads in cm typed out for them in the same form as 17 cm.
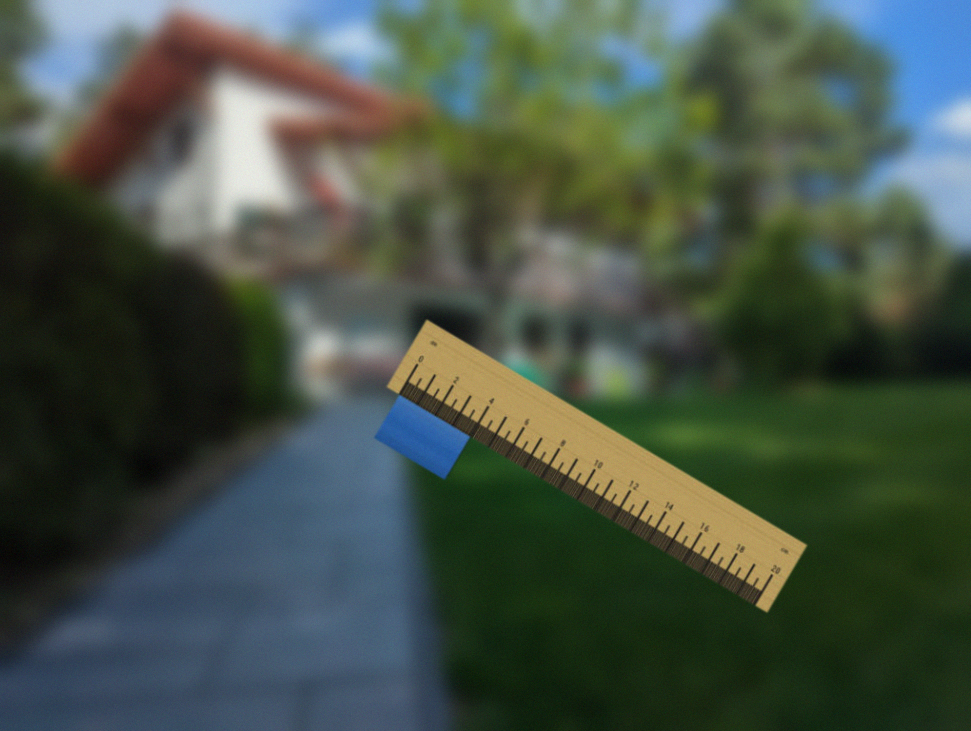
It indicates 4 cm
